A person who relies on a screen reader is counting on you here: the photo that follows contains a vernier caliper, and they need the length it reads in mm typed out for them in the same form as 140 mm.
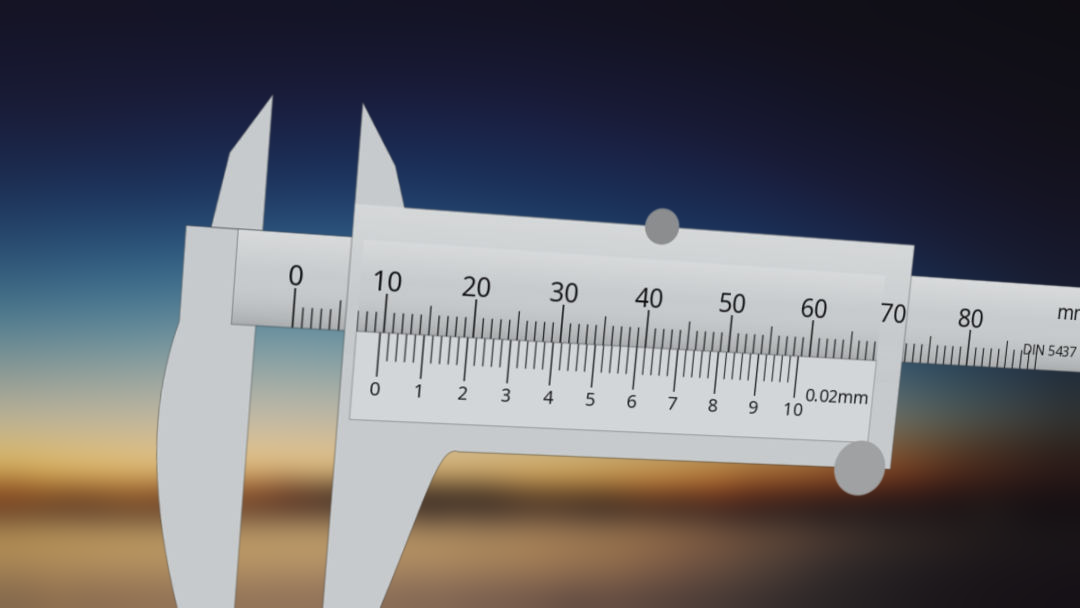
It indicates 9.6 mm
